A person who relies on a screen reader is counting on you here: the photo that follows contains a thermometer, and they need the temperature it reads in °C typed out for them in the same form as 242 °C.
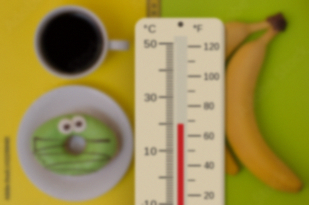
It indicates 20 °C
